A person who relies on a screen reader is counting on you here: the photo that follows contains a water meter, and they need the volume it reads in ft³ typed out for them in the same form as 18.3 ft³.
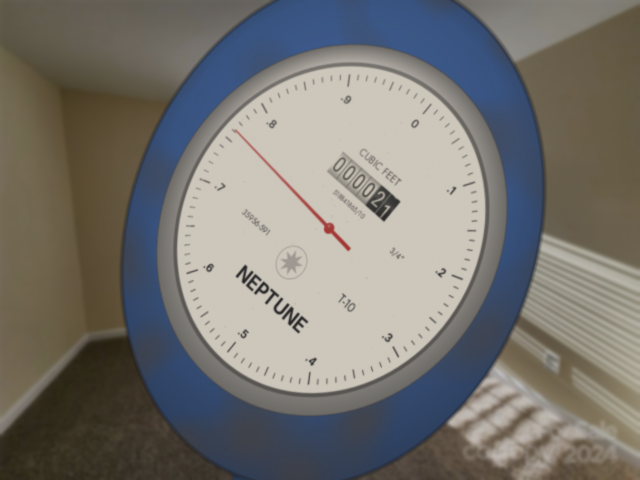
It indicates 20.76 ft³
